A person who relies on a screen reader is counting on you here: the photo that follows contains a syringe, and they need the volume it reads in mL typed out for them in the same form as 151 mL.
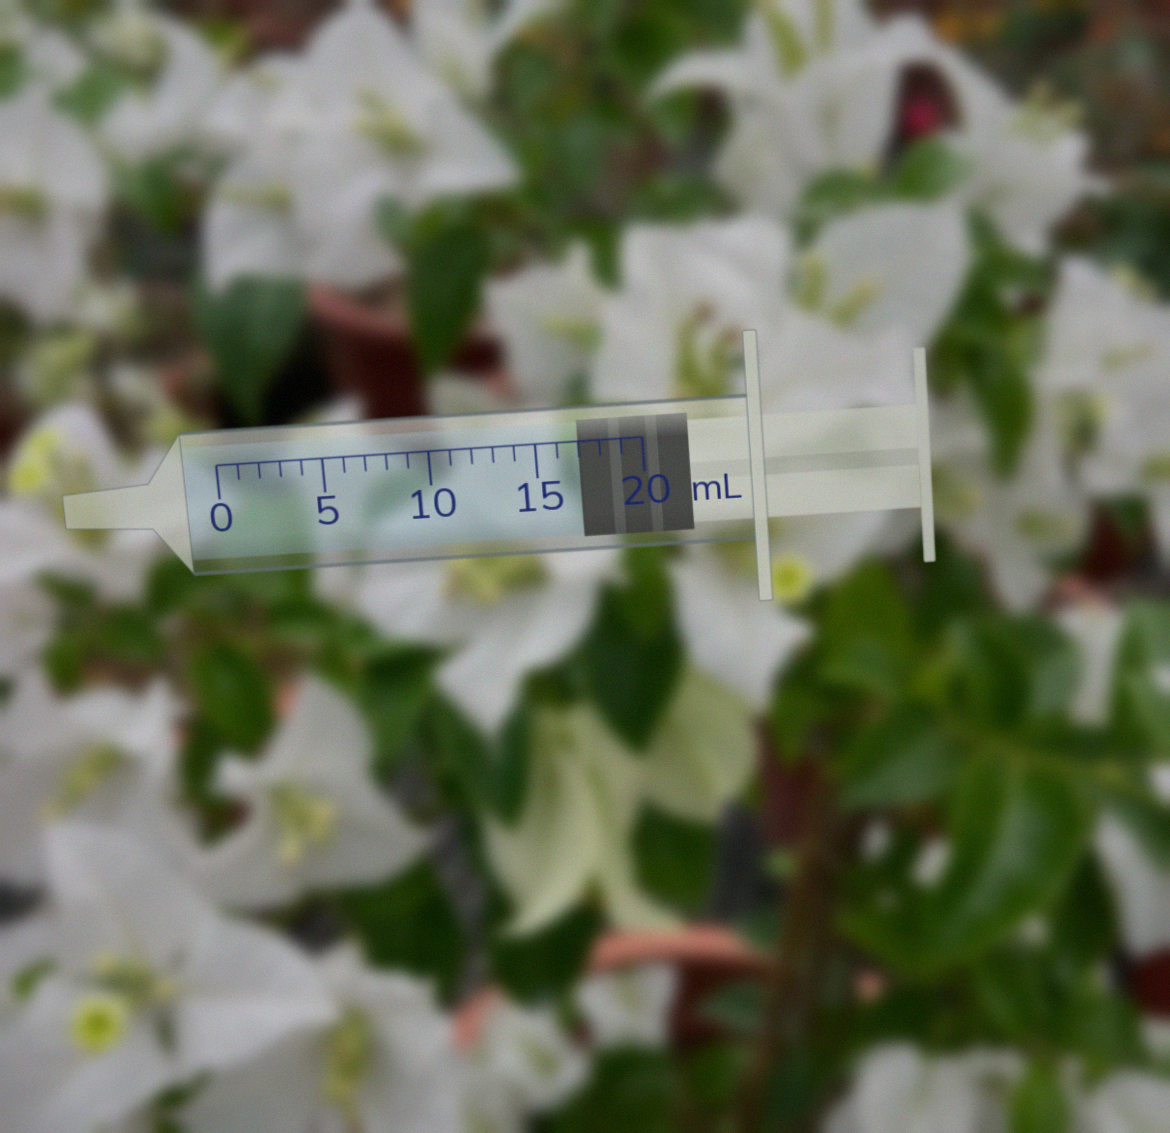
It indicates 17 mL
